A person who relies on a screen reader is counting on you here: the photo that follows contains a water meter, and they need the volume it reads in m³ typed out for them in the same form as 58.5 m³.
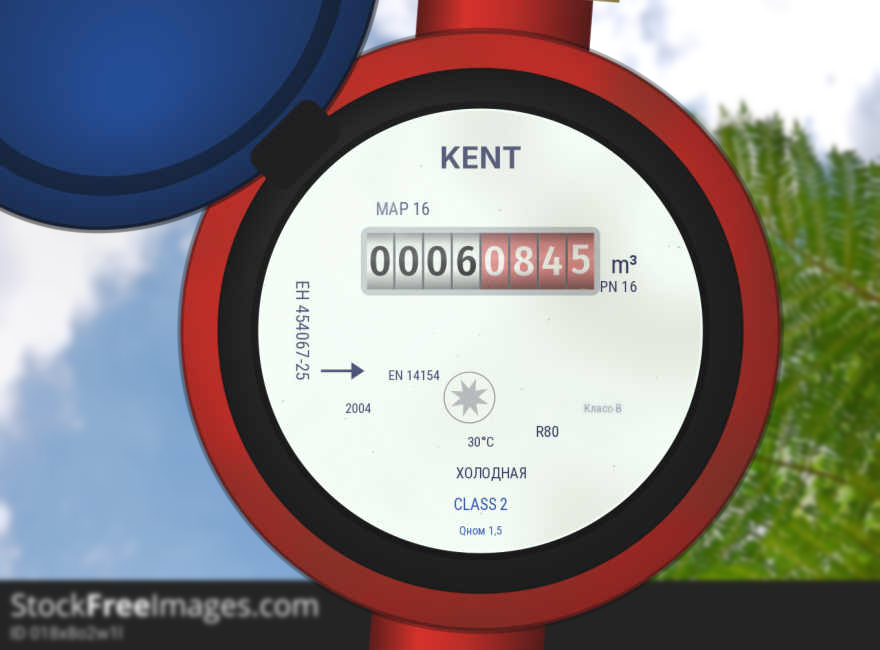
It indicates 6.0845 m³
